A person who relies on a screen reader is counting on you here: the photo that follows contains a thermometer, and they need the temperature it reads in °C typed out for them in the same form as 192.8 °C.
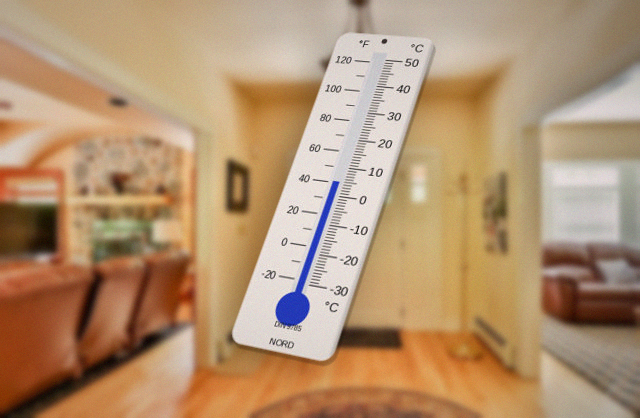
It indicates 5 °C
